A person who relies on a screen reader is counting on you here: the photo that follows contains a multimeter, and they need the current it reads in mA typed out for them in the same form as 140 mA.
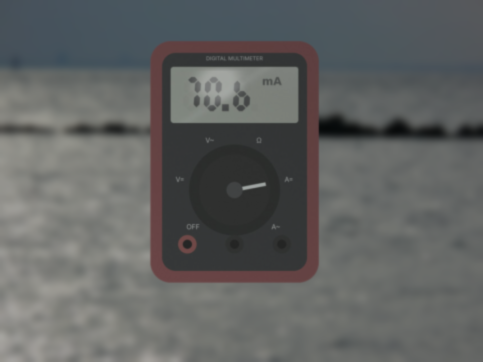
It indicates 70.6 mA
